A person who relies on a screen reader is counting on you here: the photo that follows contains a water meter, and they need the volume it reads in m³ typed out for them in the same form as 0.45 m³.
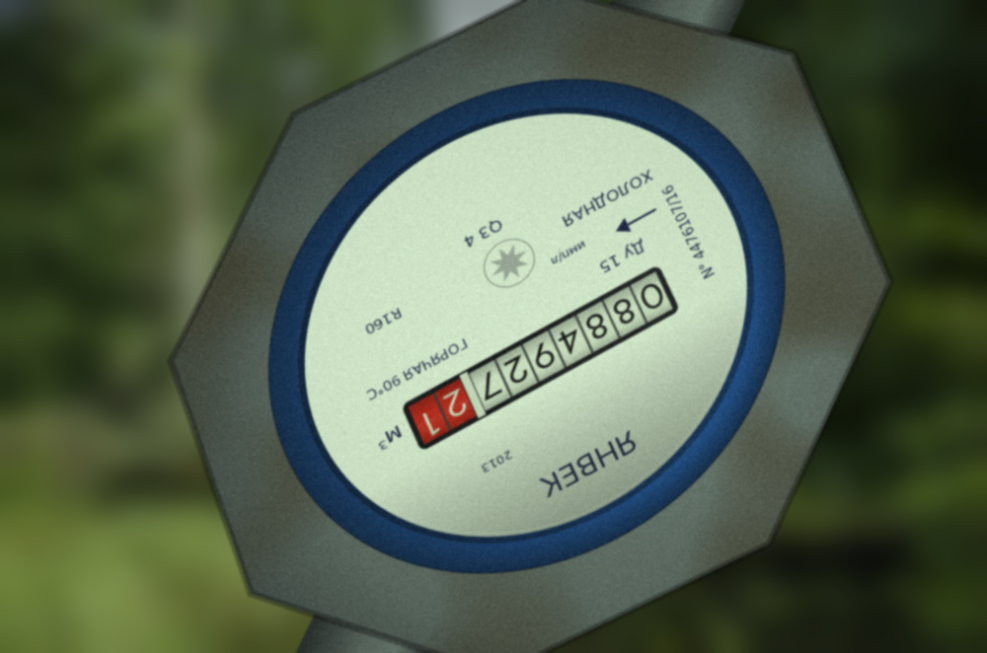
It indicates 884927.21 m³
